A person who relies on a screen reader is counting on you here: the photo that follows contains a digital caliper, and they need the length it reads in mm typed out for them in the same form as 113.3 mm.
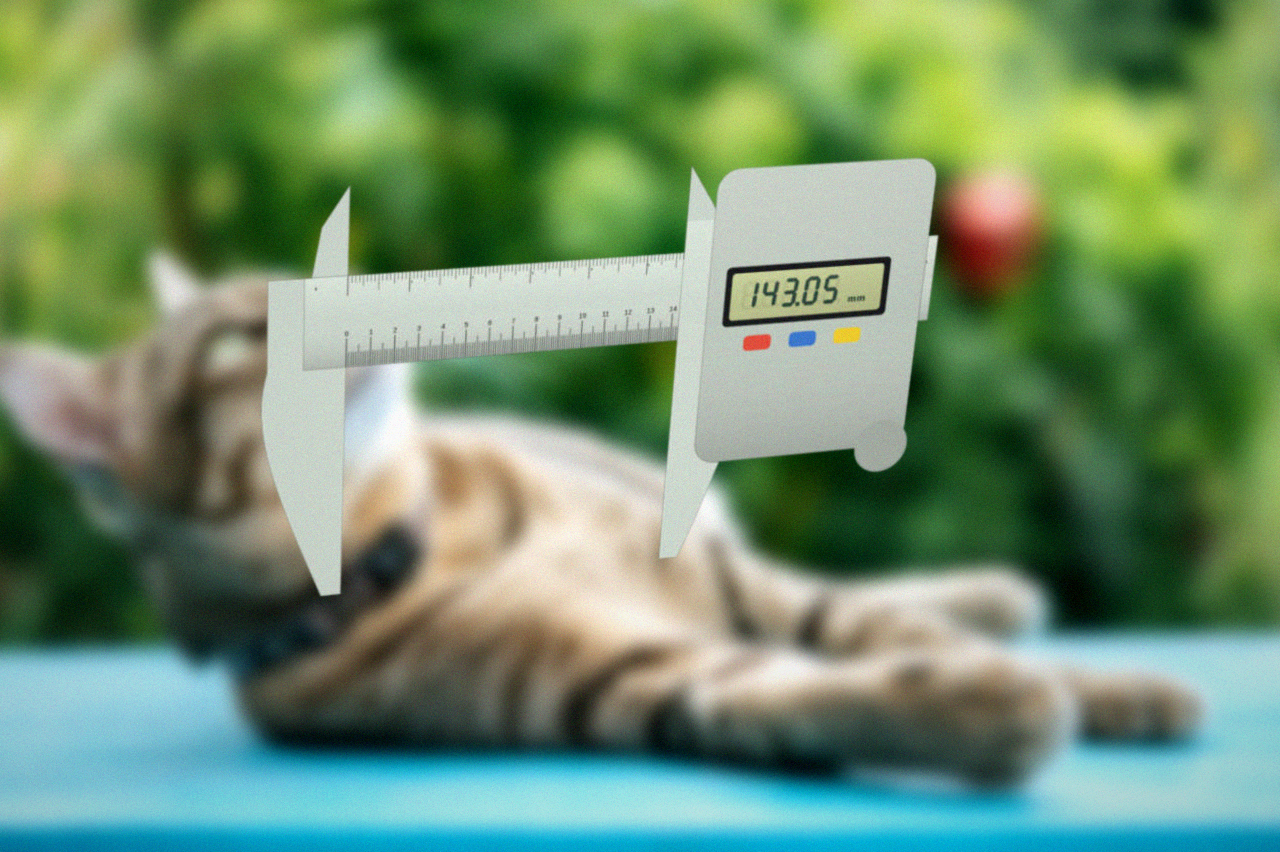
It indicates 143.05 mm
